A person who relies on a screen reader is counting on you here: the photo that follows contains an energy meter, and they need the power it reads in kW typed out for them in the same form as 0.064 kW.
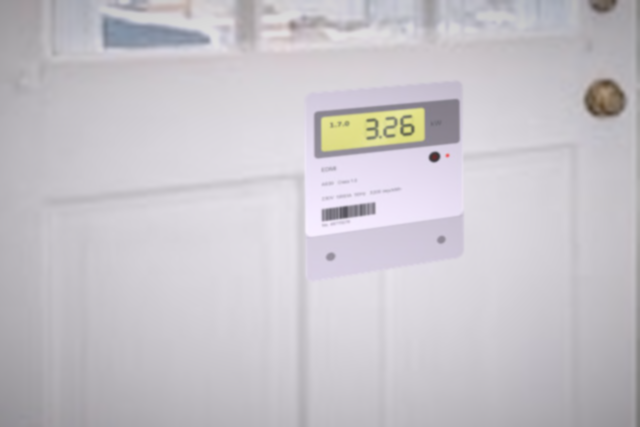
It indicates 3.26 kW
